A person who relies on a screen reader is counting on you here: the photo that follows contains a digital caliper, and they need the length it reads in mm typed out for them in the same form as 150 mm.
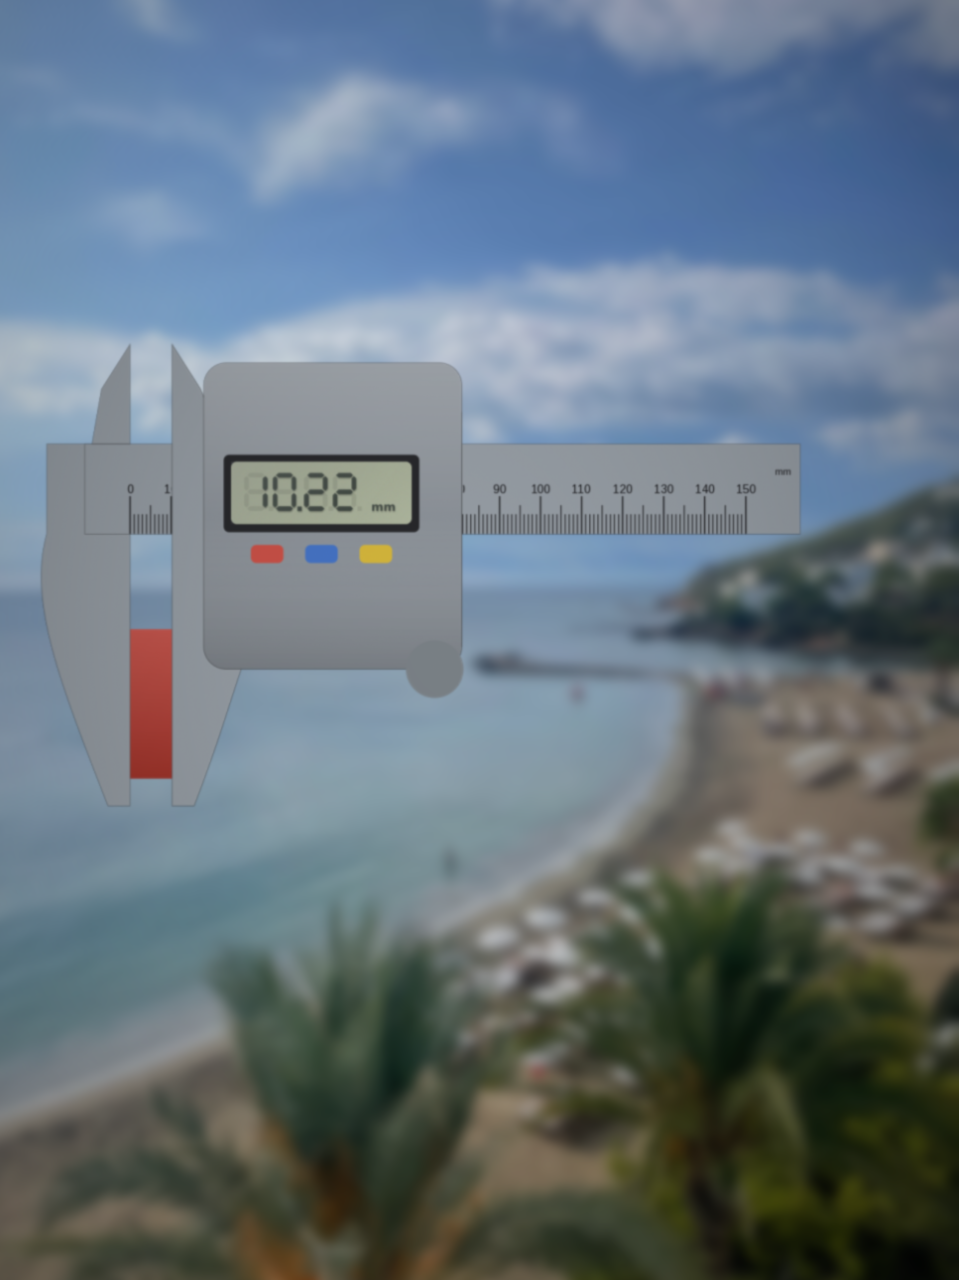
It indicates 10.22 mm
